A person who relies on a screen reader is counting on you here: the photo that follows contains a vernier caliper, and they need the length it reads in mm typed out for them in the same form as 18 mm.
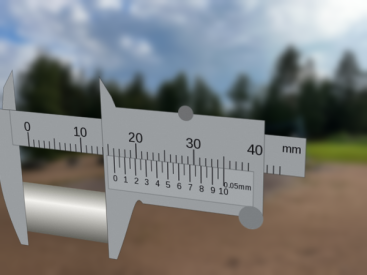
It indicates 16.0 mm
